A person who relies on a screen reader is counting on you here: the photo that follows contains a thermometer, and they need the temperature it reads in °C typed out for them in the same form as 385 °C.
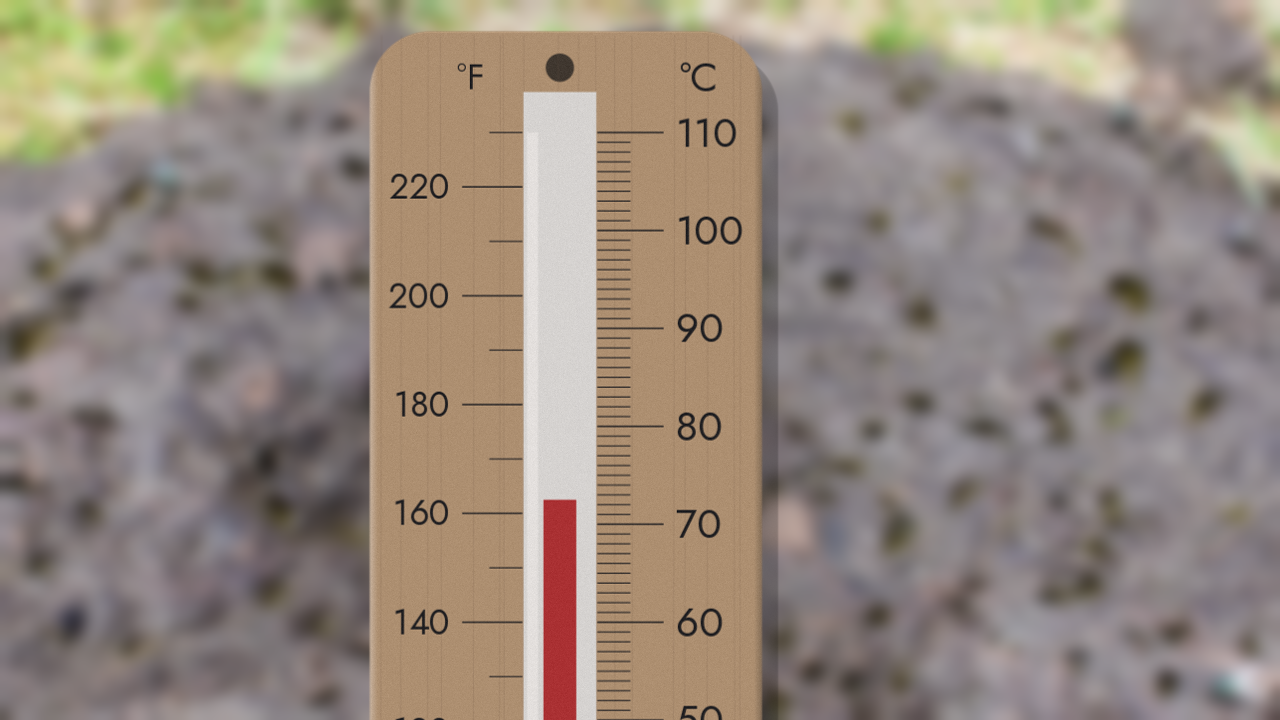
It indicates 72.5 °C
